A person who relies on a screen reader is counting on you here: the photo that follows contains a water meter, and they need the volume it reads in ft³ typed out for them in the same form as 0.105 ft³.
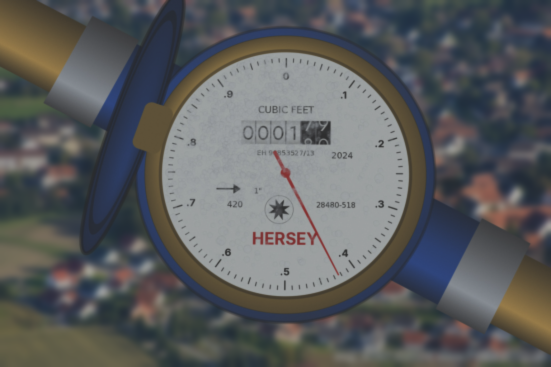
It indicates 179.42 ft³
